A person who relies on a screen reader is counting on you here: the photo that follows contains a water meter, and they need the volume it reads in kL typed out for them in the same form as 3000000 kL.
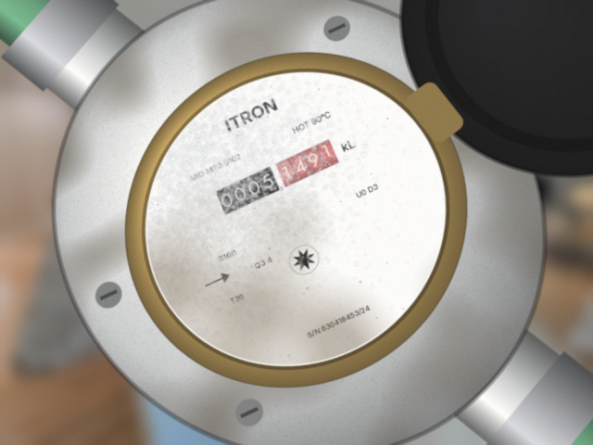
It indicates 5.1491 kL
